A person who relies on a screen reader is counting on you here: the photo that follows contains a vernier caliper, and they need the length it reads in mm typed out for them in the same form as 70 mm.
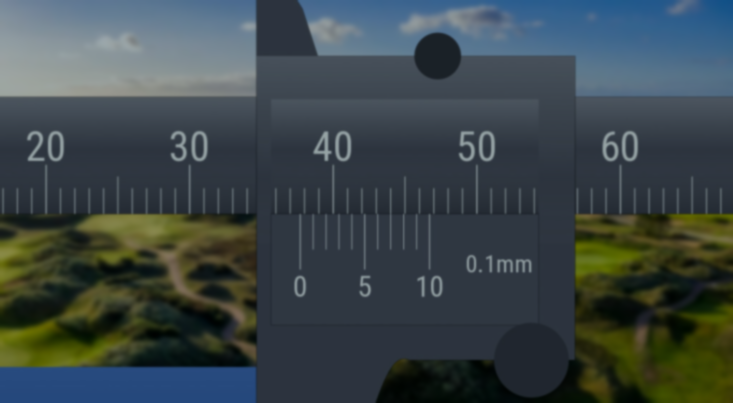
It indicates 37.7 mm
